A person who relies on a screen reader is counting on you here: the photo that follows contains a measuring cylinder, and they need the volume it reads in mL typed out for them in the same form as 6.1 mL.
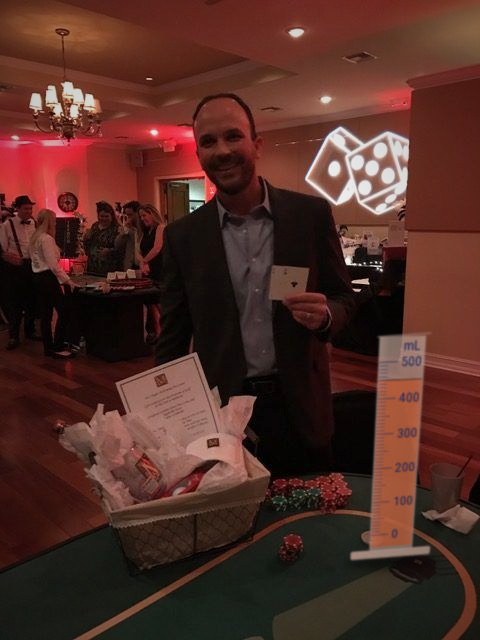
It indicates 450 mL
